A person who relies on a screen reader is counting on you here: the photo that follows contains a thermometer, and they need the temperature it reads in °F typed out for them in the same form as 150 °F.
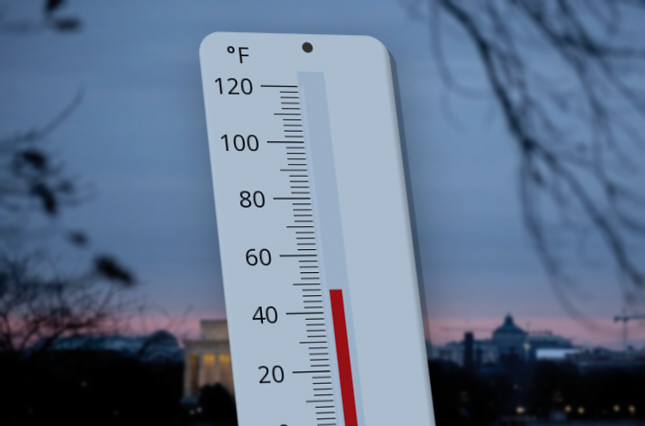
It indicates 48 °F
